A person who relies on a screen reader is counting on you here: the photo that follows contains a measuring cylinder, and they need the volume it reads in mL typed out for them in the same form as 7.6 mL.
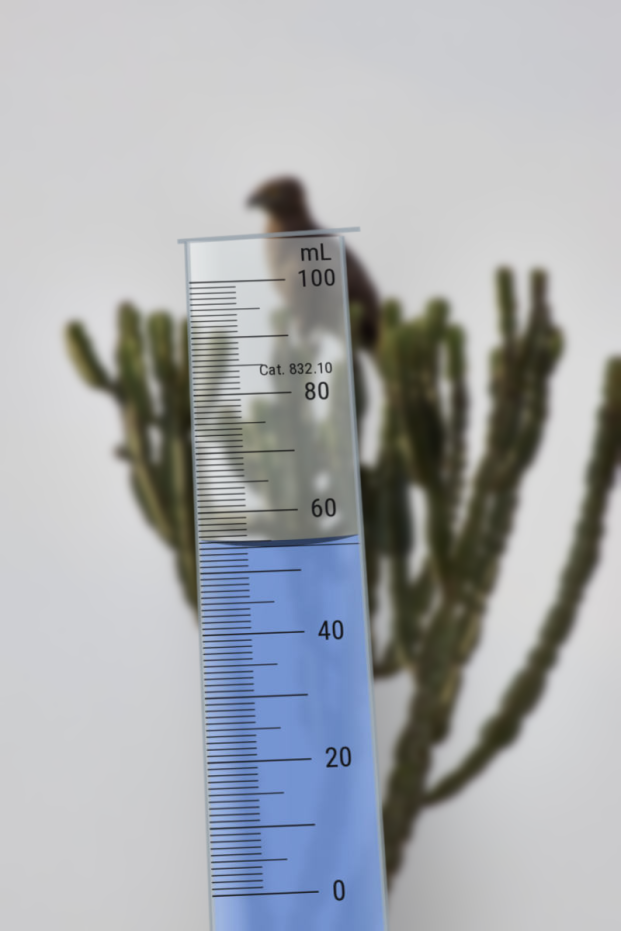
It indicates 54 mL
